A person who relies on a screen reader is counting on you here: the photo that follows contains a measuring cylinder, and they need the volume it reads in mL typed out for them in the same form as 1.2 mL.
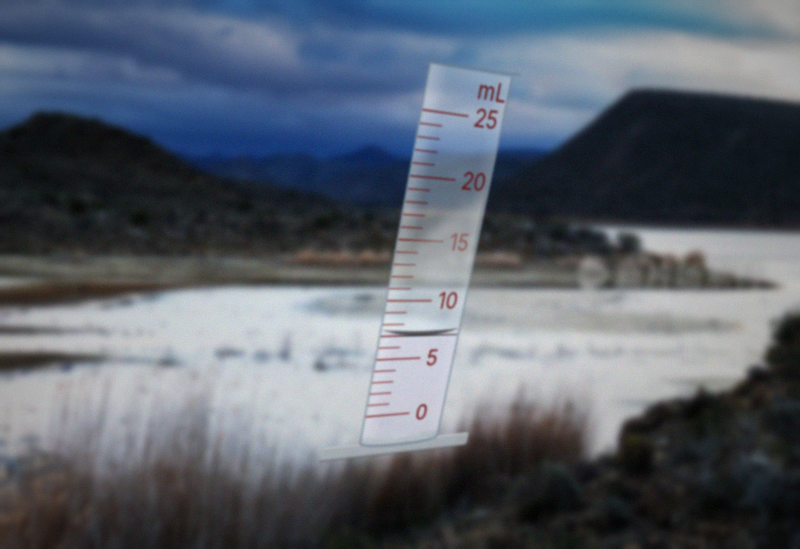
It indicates 7 mL
